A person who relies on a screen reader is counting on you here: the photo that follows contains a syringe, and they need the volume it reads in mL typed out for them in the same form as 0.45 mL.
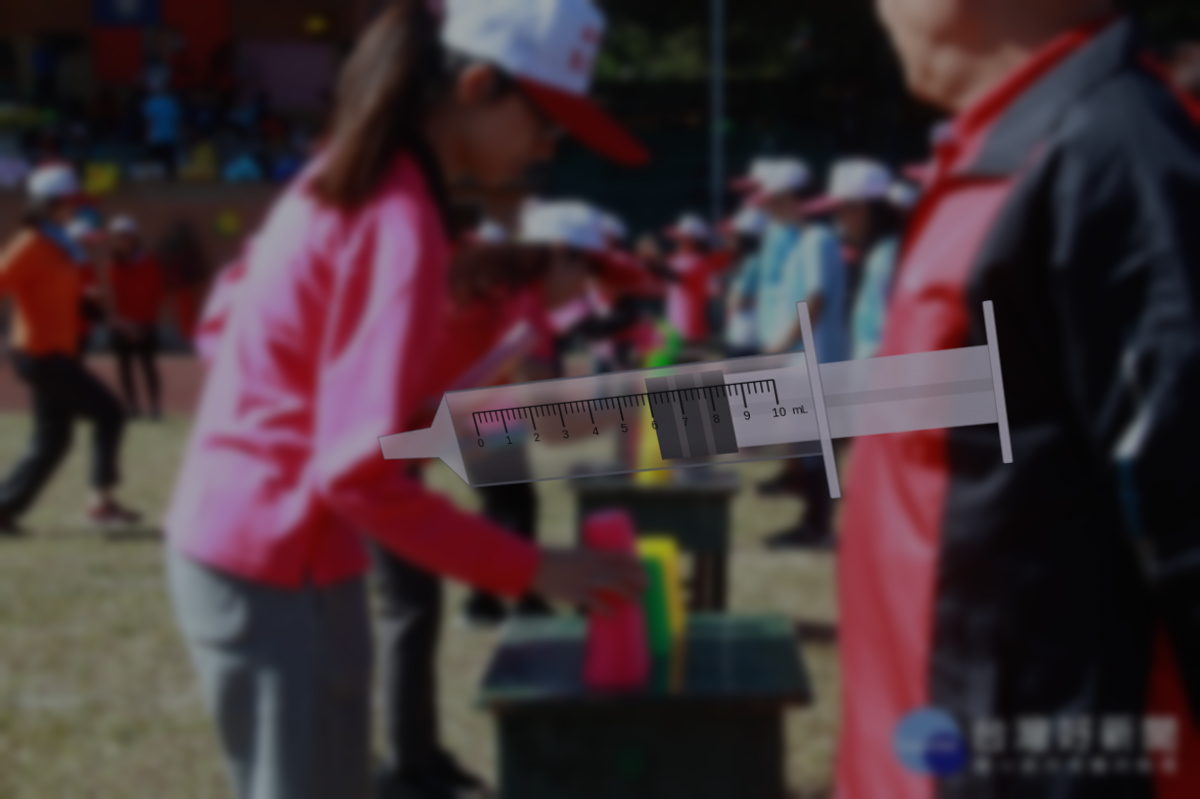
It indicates 6 mL
